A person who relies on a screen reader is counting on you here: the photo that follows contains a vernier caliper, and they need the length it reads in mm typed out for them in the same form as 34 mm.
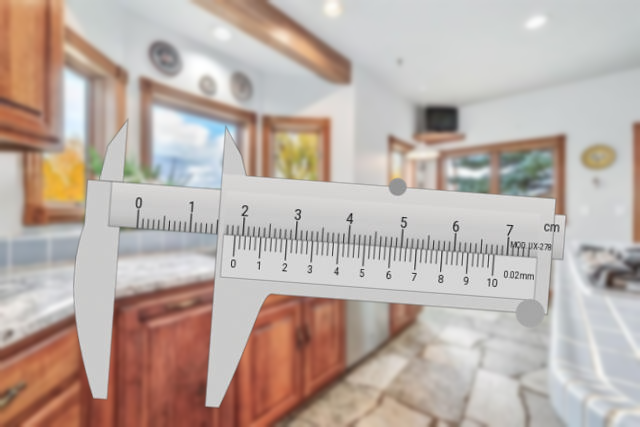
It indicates 18.5 mm
